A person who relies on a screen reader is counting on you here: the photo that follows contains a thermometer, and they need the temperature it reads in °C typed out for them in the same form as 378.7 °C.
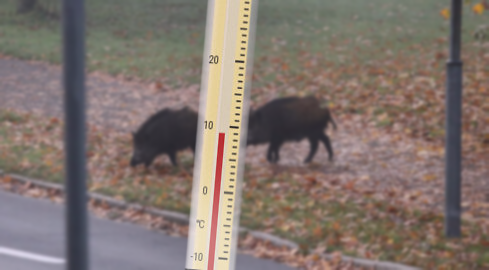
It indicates 9 °C
